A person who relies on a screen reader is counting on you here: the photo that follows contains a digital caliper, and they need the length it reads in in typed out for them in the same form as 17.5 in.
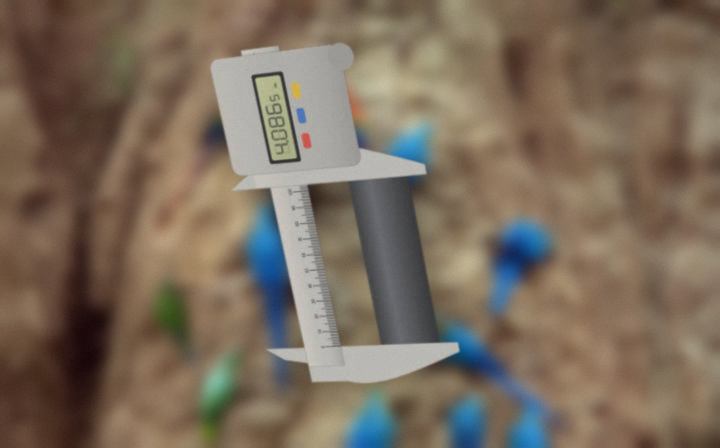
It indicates 4.0865 in
